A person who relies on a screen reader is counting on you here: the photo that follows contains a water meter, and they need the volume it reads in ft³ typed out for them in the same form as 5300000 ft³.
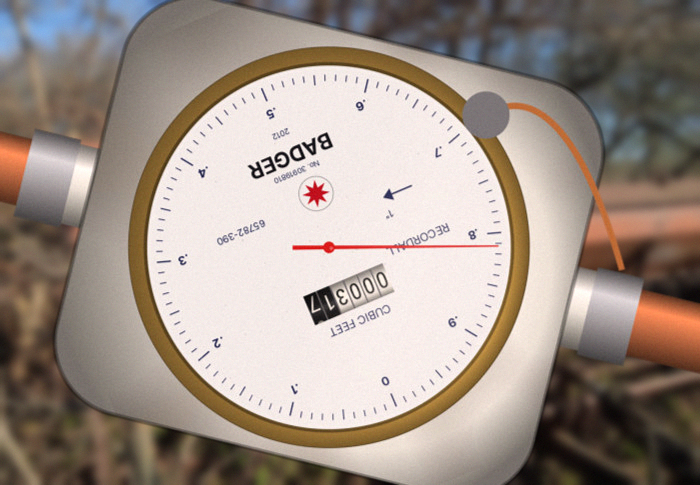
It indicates 316.81 ft³
